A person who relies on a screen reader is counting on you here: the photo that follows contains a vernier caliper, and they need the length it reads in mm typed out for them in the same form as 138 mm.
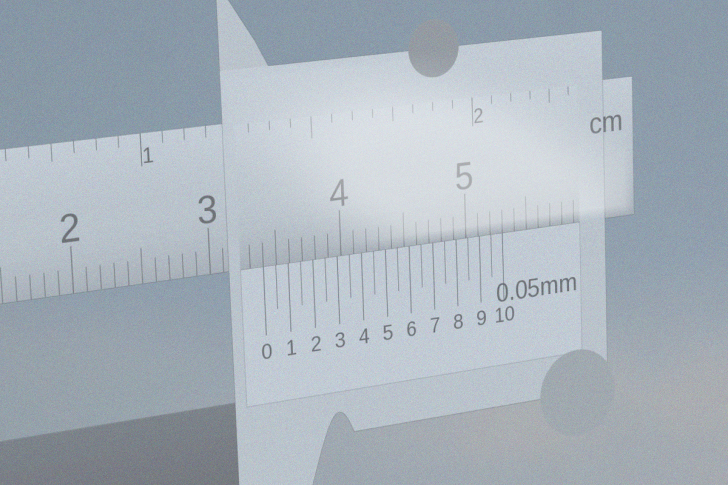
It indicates 34.0 mm
